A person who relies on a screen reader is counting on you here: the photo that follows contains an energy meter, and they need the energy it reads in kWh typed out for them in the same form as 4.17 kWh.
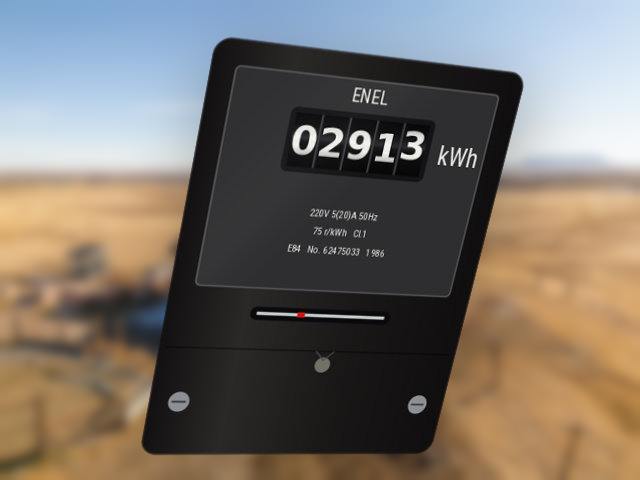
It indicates 2913 kWh
